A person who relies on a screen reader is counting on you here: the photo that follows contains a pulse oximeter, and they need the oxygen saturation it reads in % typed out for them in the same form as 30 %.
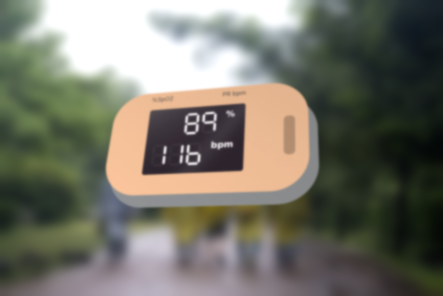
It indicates 89 %
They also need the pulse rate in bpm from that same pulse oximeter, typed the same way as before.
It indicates 116 bpm
